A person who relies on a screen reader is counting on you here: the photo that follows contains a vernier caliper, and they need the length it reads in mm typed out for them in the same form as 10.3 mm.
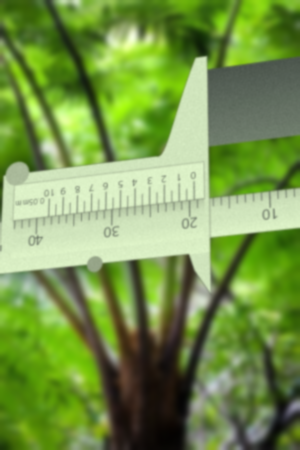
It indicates 19.4 mm
